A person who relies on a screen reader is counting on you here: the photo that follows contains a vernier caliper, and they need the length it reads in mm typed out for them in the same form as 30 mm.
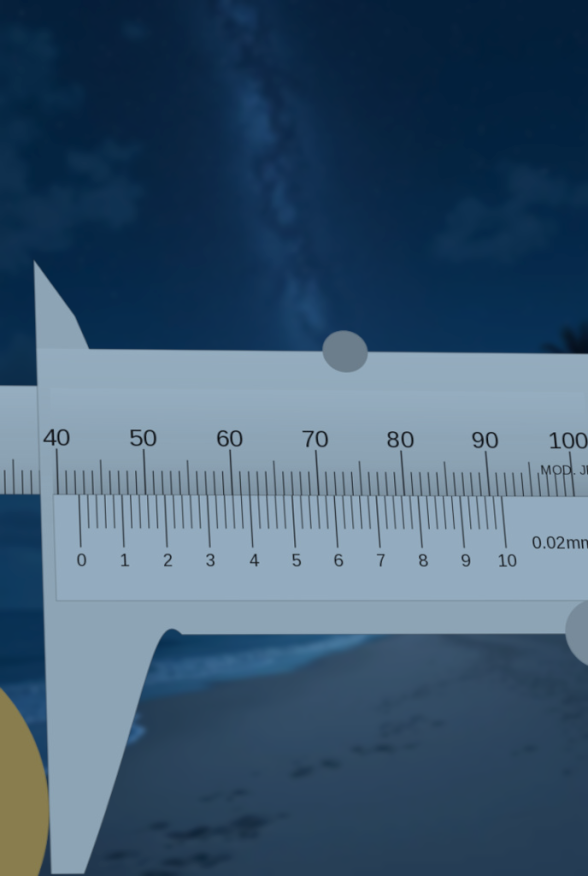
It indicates 42.4 mm
